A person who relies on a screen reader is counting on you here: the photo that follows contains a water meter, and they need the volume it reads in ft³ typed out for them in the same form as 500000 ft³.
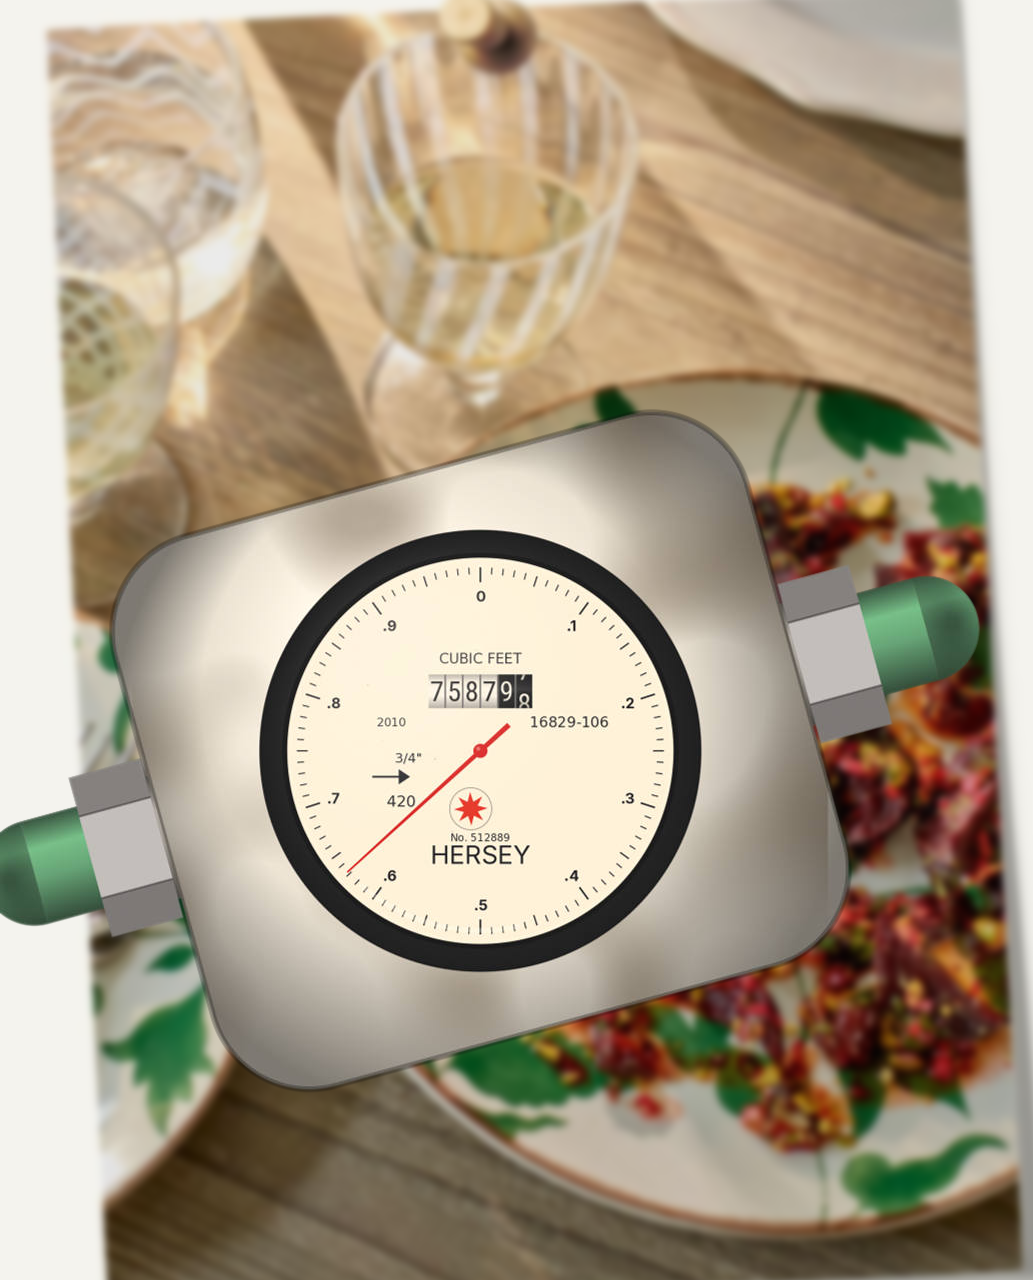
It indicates 758797.63 ft³
